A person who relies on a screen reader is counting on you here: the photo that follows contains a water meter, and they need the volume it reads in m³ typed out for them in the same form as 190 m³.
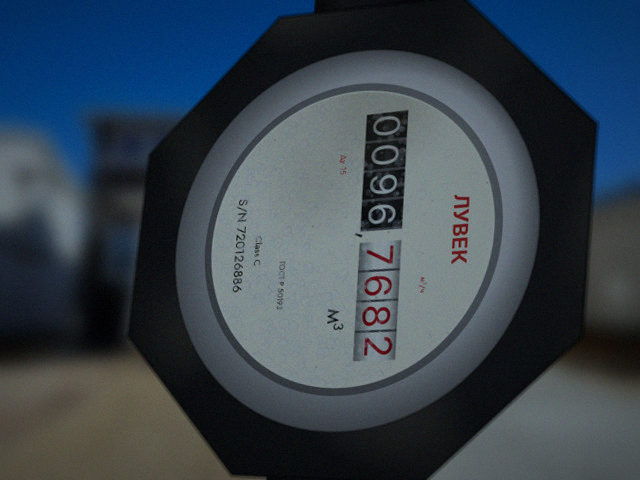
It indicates 96.7682 m³
